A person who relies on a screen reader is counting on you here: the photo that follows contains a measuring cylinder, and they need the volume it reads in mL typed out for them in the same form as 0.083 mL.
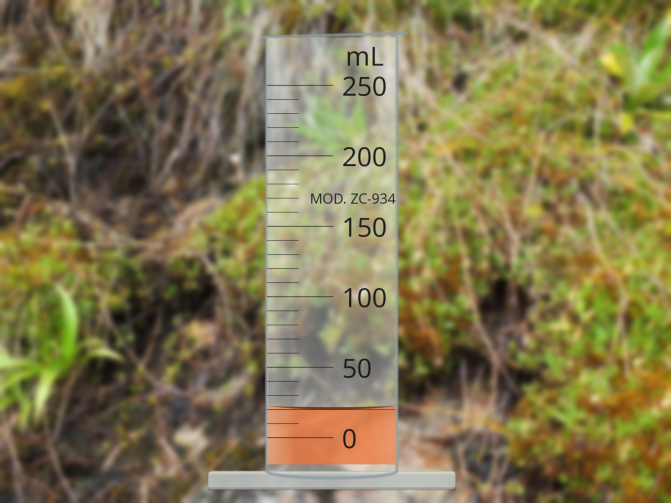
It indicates 20 mL
